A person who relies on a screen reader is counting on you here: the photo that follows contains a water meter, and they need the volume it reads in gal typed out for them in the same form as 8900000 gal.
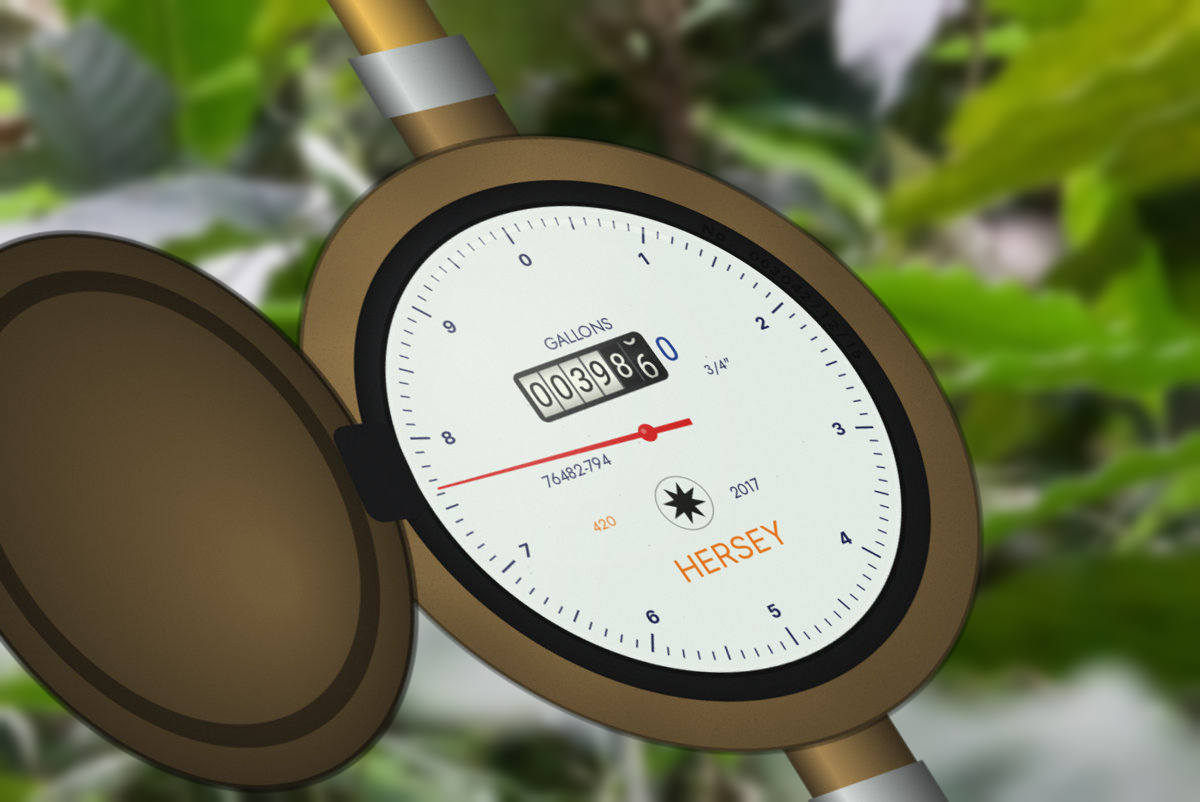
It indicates 39857.6 gal
